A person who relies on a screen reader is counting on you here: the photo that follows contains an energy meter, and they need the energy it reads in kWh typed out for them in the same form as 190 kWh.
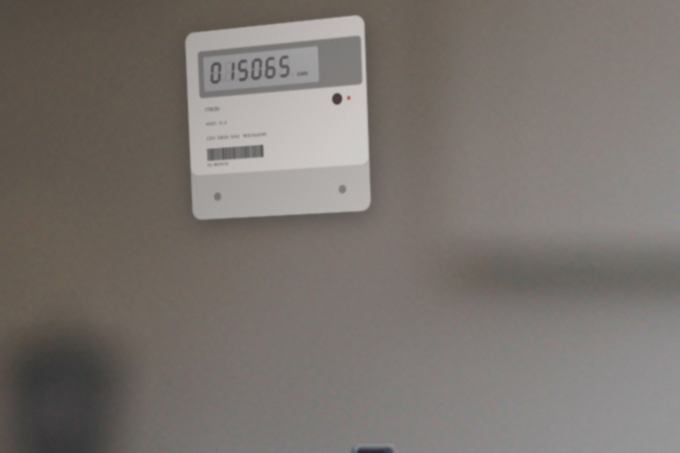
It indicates 15065 kWh
